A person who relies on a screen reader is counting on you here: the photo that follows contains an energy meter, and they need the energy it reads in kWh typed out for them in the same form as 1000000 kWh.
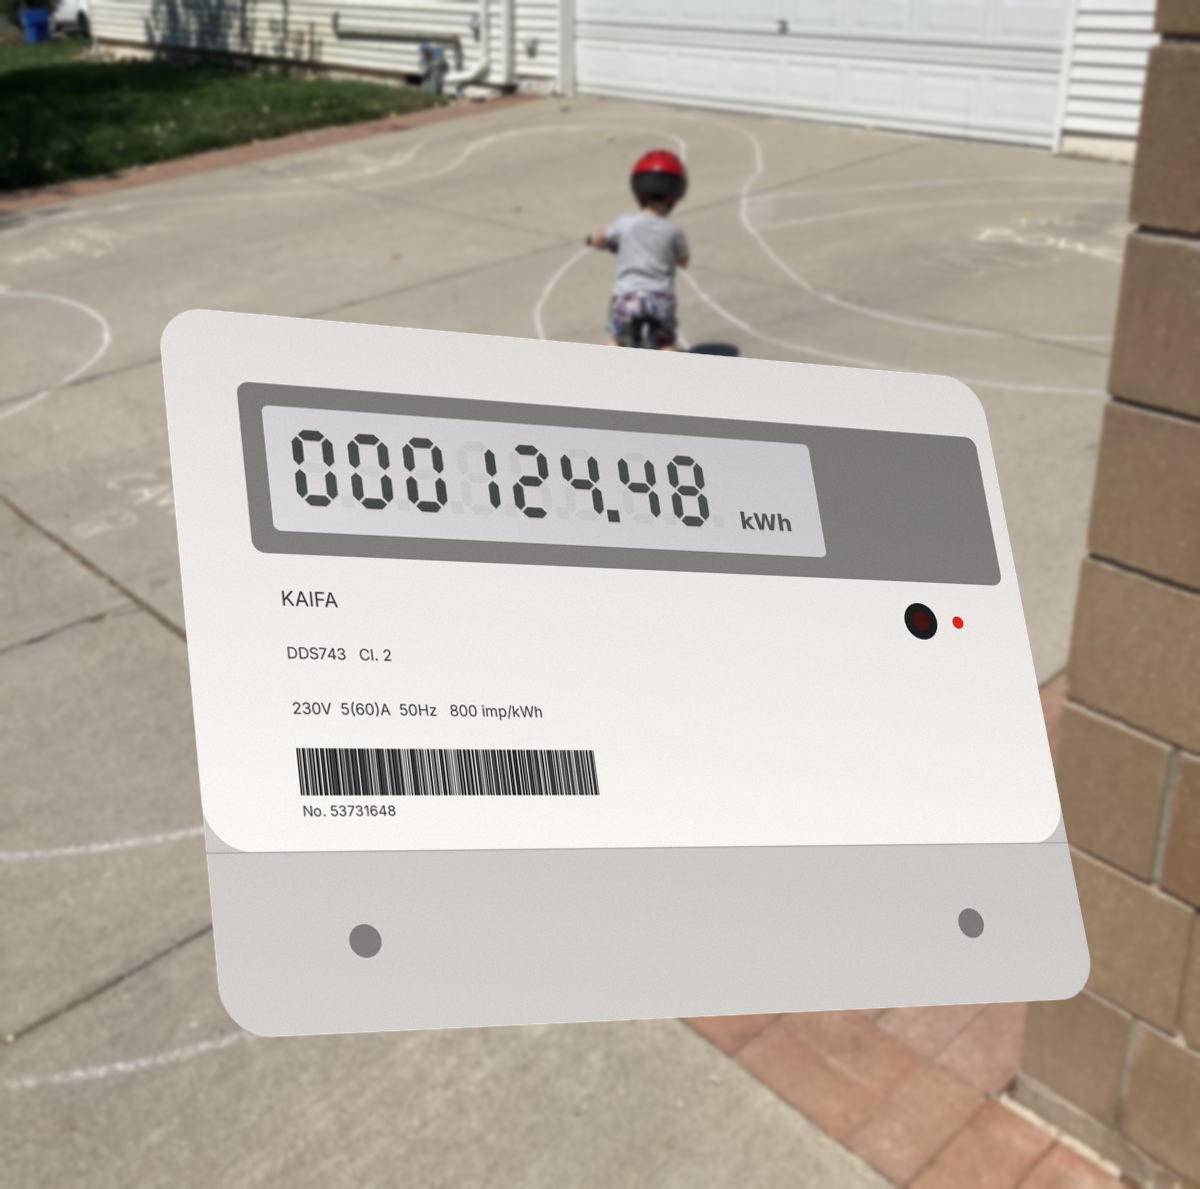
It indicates 124.48 kWh
